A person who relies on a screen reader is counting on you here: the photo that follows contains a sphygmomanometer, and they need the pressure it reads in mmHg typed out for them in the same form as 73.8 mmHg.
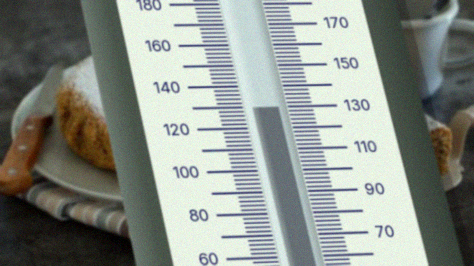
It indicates 130 mmHg
